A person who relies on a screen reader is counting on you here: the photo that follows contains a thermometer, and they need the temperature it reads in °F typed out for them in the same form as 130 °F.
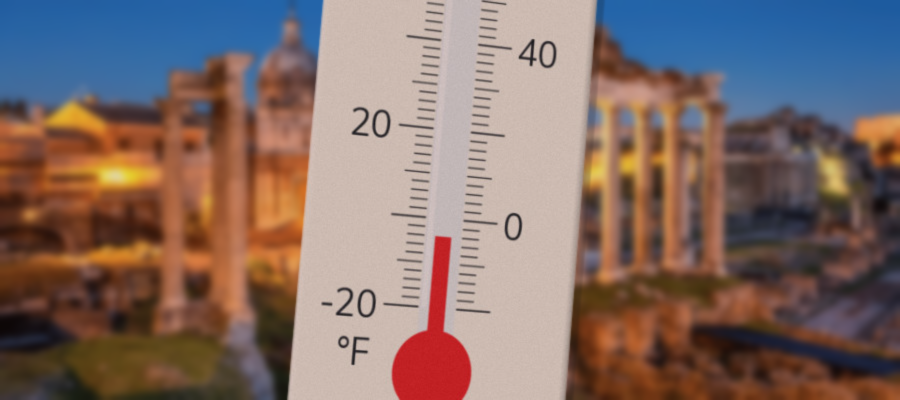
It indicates -4 °F
